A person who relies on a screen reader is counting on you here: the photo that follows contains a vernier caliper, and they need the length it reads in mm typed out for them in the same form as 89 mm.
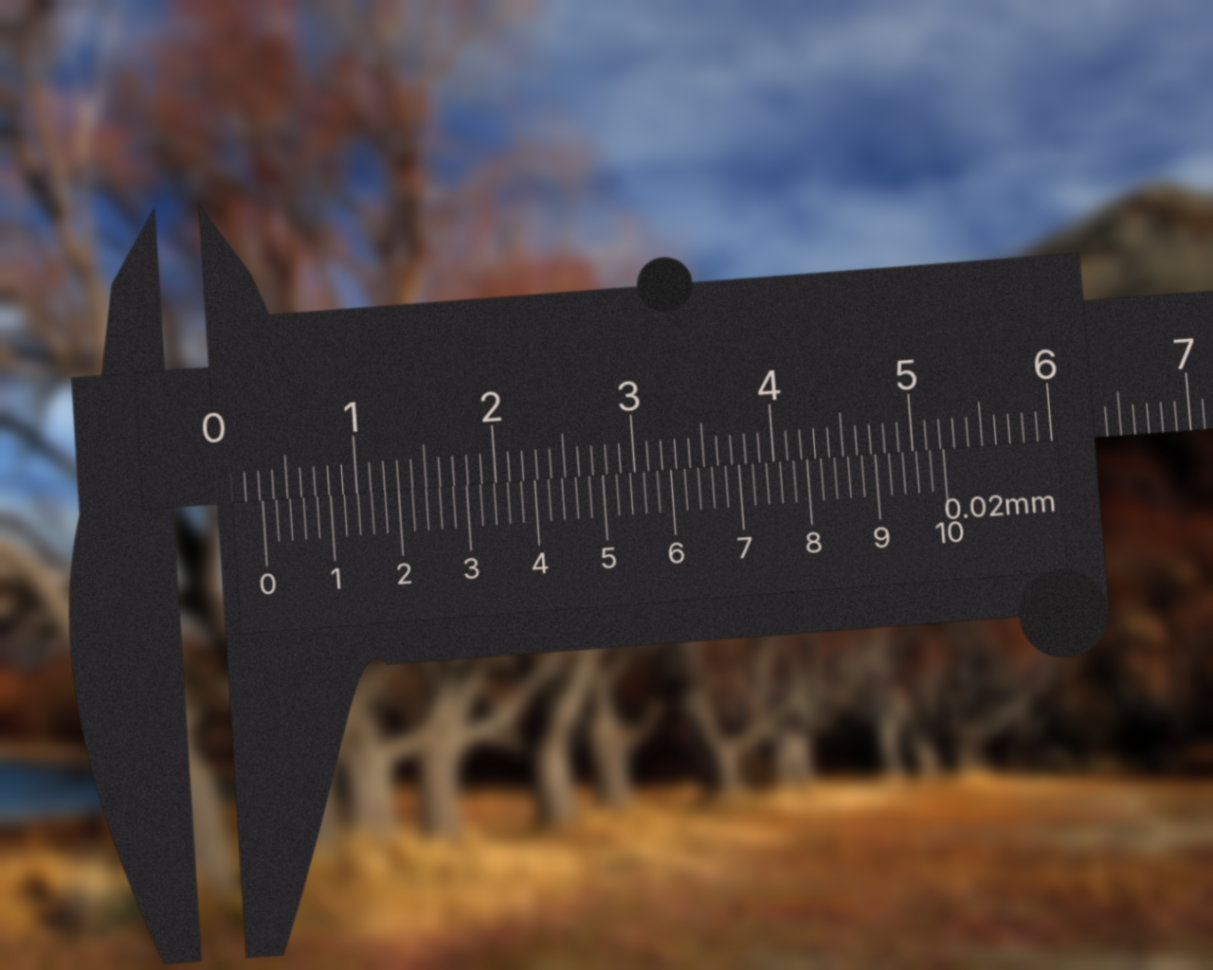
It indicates 3.2 mm
